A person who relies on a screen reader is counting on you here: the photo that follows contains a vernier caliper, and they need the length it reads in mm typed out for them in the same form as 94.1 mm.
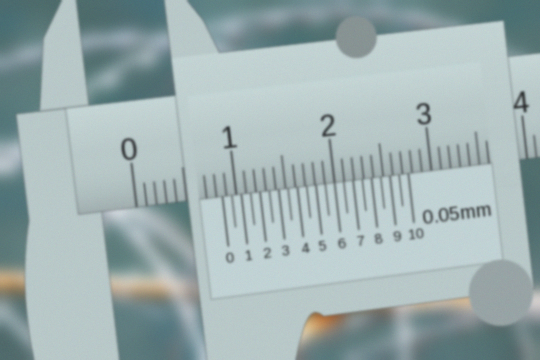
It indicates 8.6 mm
